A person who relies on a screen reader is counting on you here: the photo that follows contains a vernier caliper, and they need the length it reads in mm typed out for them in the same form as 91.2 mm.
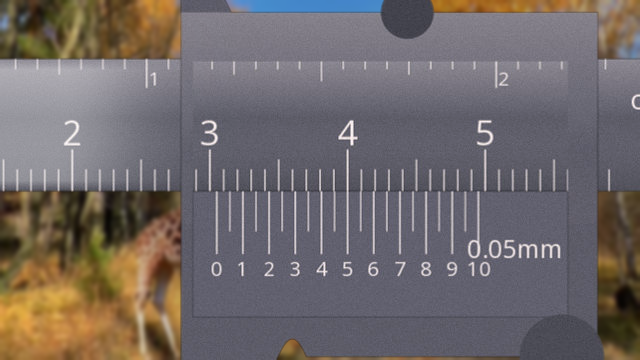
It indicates 30.5 mm
